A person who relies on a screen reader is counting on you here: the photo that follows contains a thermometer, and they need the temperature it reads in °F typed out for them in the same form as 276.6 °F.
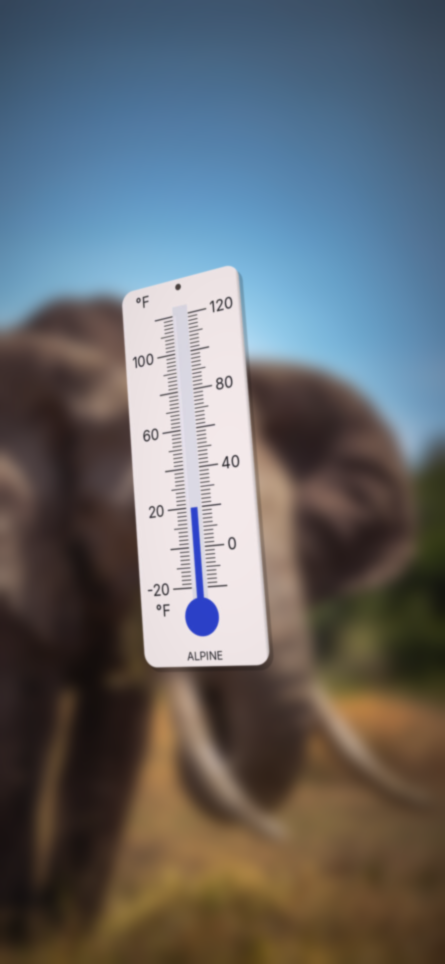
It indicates 20 °F
